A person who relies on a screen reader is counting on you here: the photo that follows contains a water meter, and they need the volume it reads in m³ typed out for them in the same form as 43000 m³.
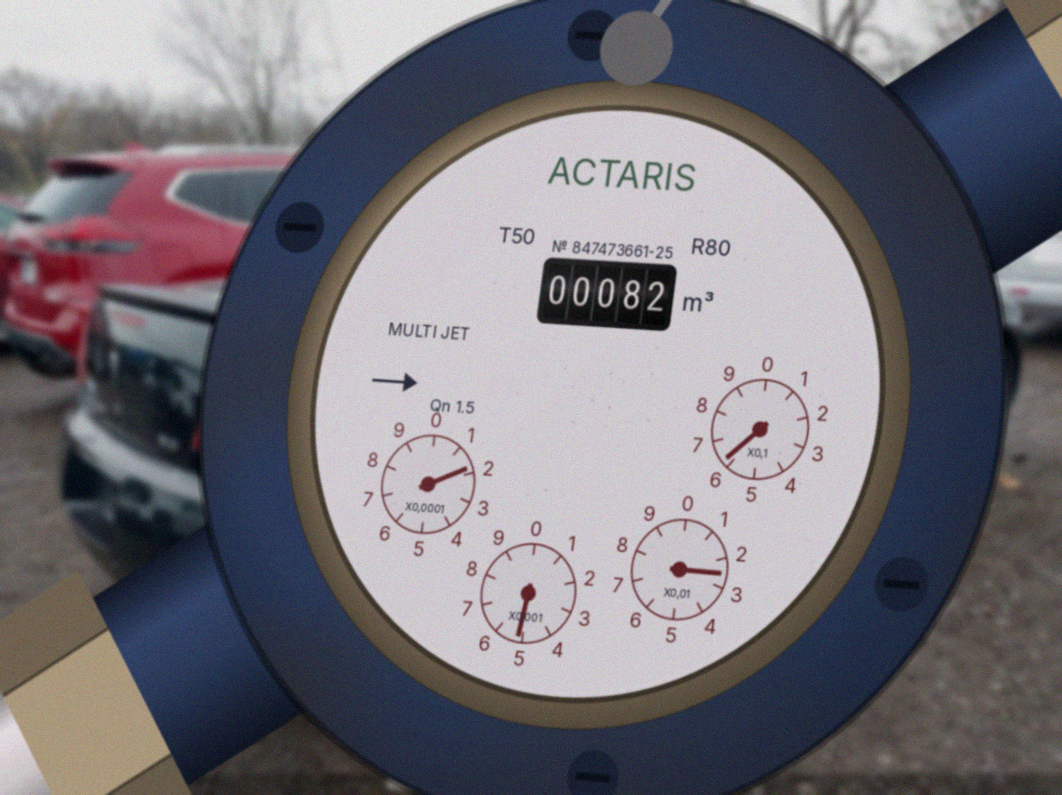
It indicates 82.6251 m³
